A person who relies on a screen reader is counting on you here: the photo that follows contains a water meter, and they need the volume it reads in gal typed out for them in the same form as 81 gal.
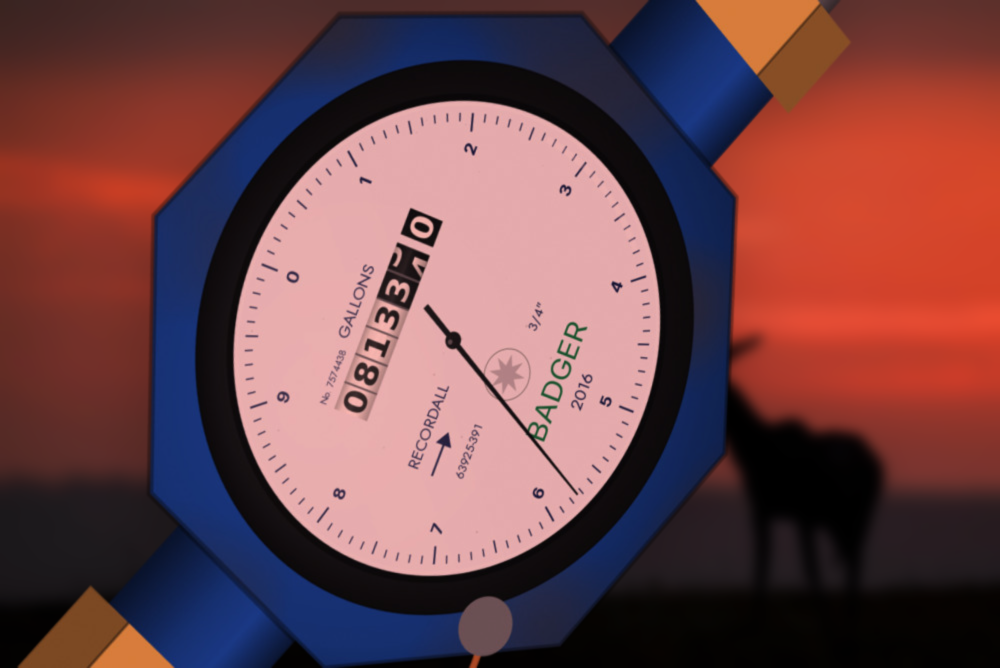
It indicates 813335.7 gal
